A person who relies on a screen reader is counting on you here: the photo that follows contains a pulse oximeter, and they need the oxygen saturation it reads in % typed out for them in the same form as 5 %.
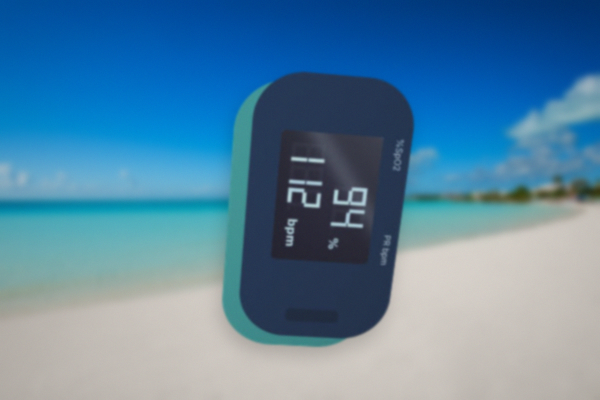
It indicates 94 %
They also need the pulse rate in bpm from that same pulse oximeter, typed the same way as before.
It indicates 112 bpm
